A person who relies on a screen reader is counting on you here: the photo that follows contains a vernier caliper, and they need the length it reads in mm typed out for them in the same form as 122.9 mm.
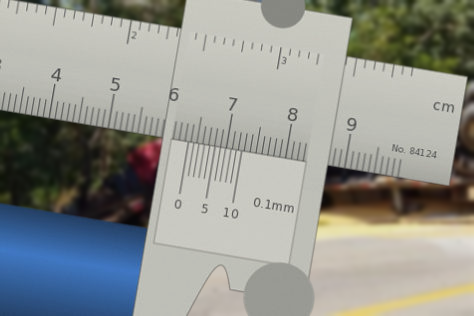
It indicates 63.6 mm
